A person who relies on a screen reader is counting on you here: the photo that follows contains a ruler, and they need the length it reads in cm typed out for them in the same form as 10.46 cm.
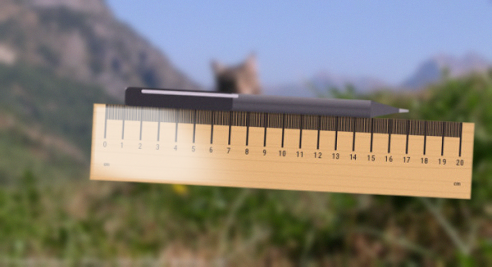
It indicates 16 cm
